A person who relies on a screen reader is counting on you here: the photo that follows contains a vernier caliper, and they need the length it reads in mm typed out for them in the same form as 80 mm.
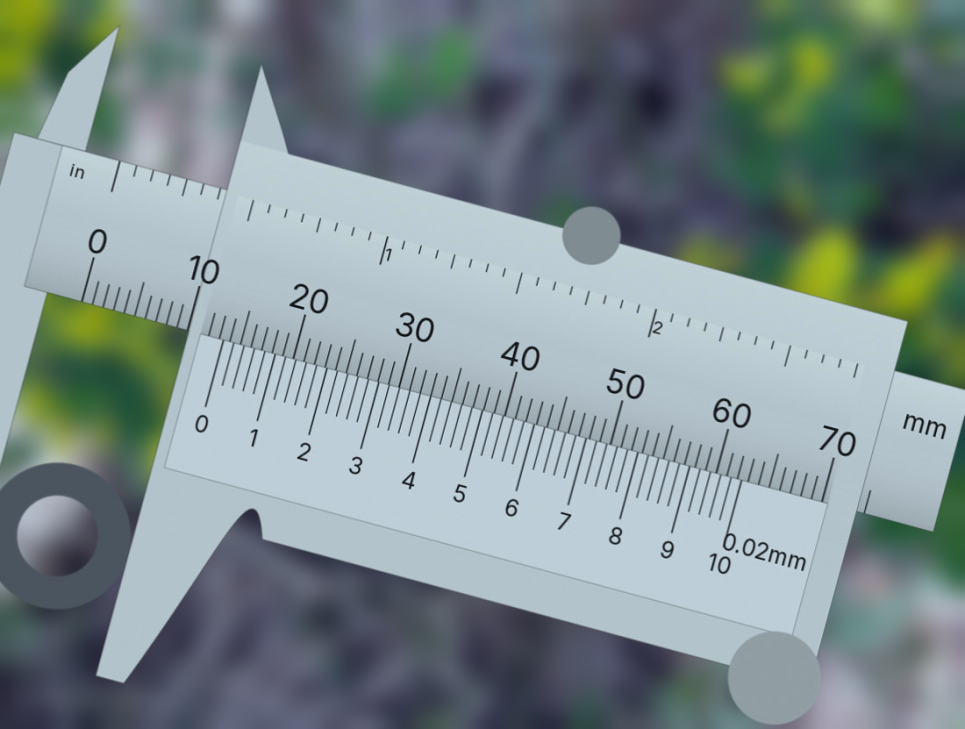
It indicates 13.4 mm
